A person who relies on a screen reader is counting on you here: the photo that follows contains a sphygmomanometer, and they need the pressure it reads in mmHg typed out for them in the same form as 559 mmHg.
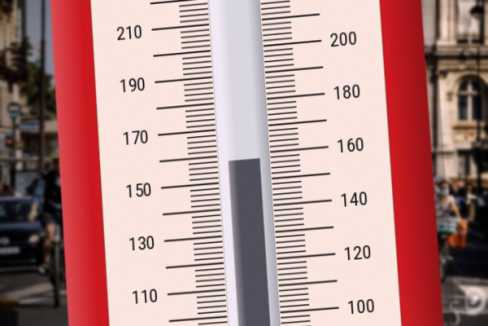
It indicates 158 mmHg
